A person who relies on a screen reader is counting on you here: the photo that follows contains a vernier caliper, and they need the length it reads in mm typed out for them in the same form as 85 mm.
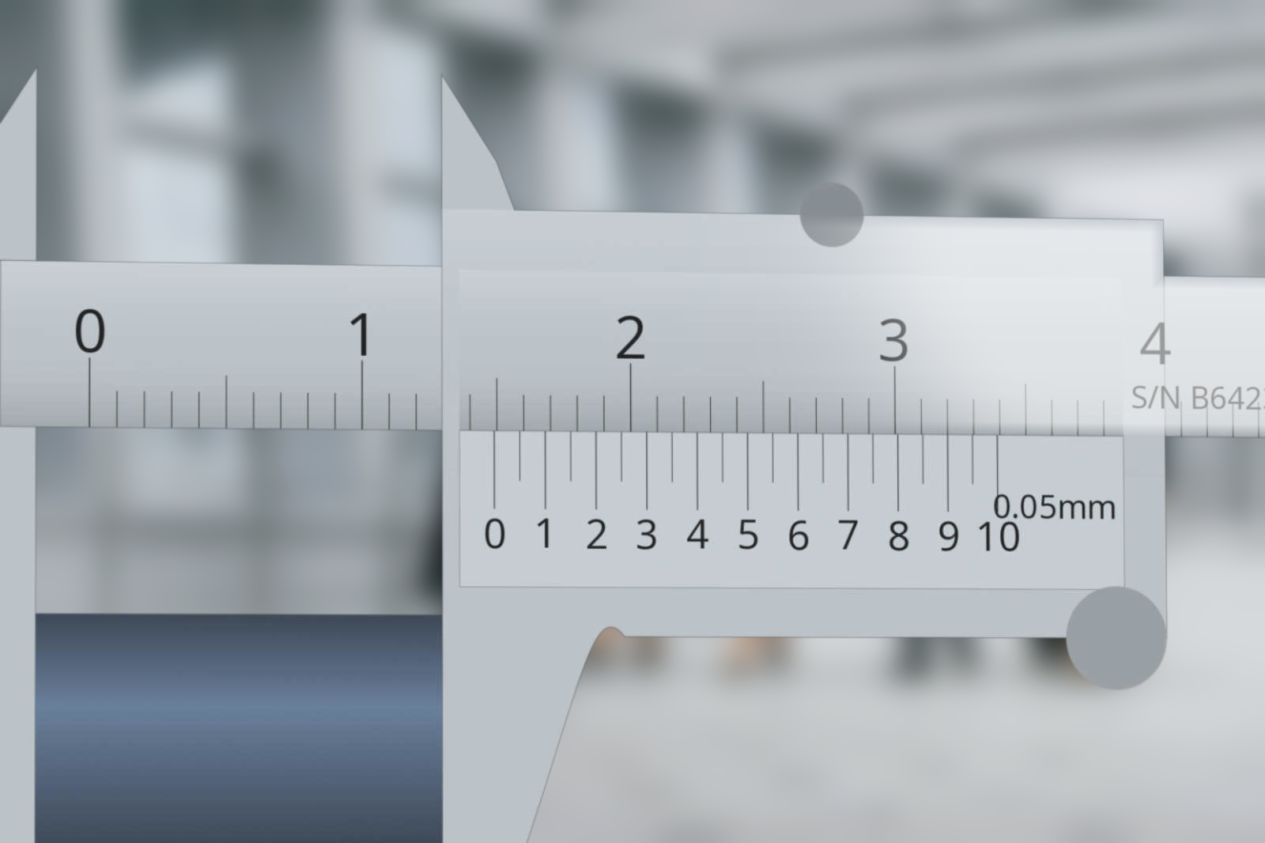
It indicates 14.90 mm
